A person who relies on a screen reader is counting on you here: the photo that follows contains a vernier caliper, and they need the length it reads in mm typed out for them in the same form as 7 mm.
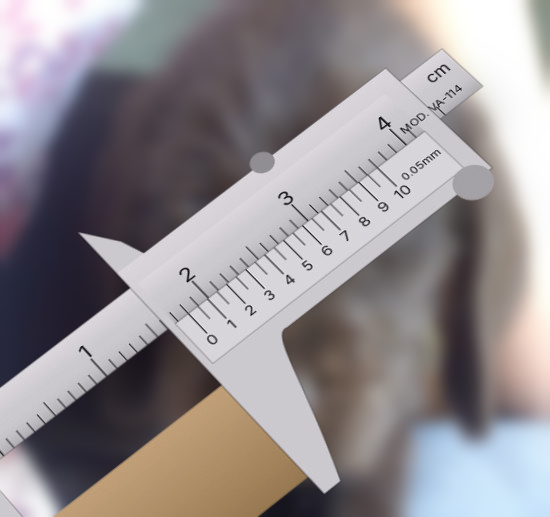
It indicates 18.0 mm
